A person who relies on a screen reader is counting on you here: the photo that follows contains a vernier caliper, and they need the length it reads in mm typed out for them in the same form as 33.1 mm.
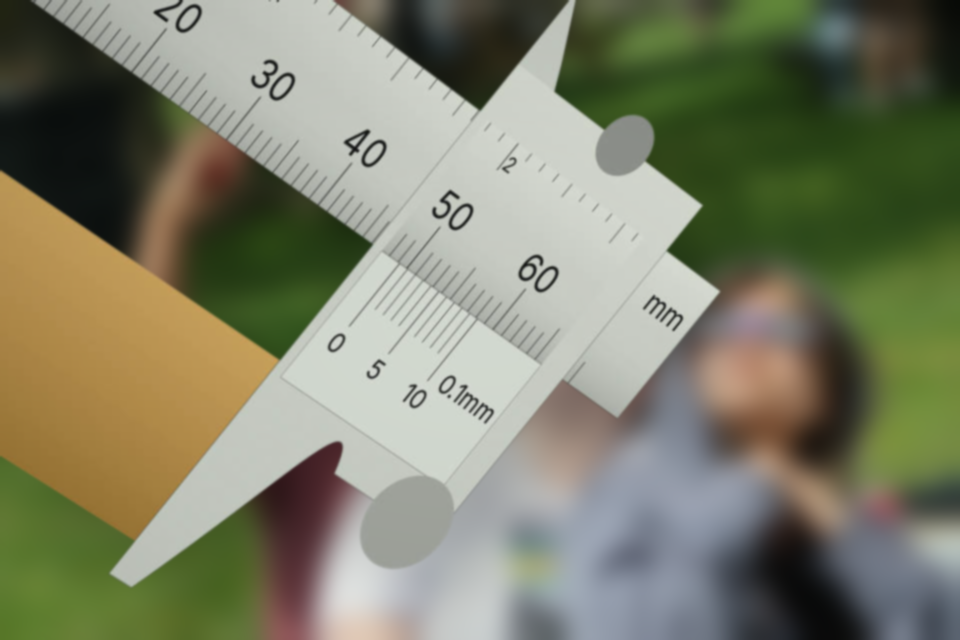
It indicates 49.2 mm
